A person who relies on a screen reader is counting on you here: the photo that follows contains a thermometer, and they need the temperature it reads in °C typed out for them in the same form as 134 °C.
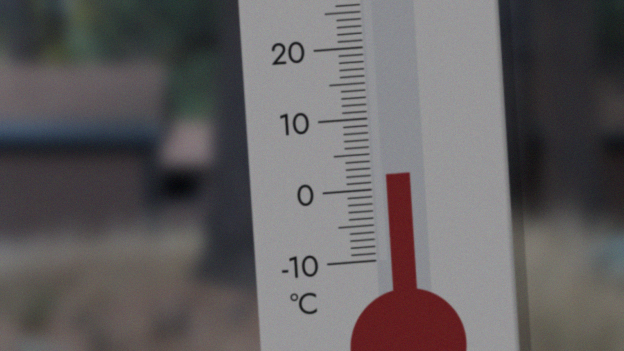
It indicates 2 °C
